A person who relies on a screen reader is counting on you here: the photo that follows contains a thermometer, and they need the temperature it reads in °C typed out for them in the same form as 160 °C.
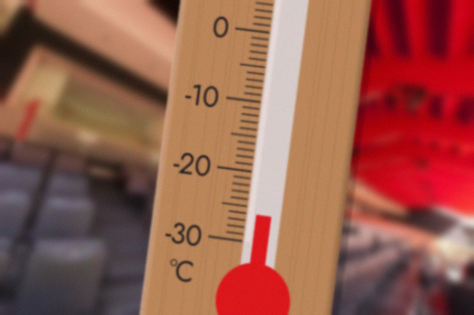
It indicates -26 °C
